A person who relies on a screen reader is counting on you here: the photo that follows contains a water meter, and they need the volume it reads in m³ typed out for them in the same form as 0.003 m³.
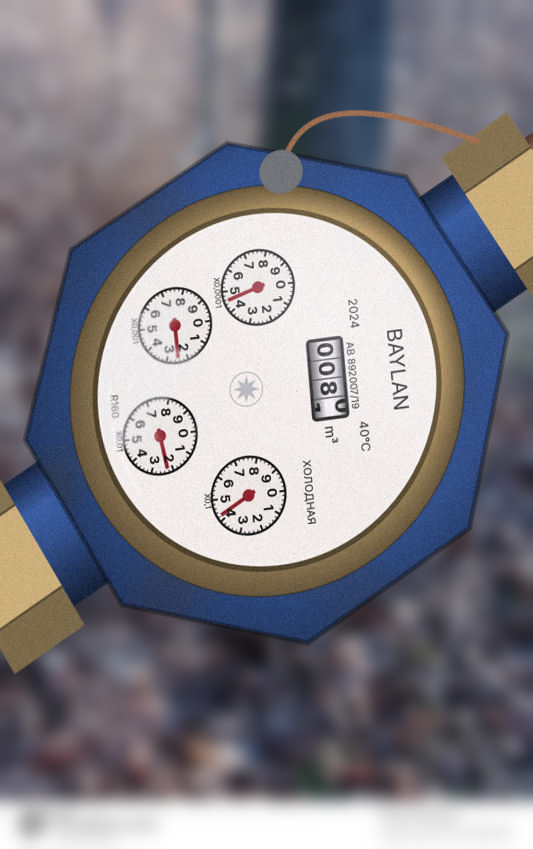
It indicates 80.4224 m³
